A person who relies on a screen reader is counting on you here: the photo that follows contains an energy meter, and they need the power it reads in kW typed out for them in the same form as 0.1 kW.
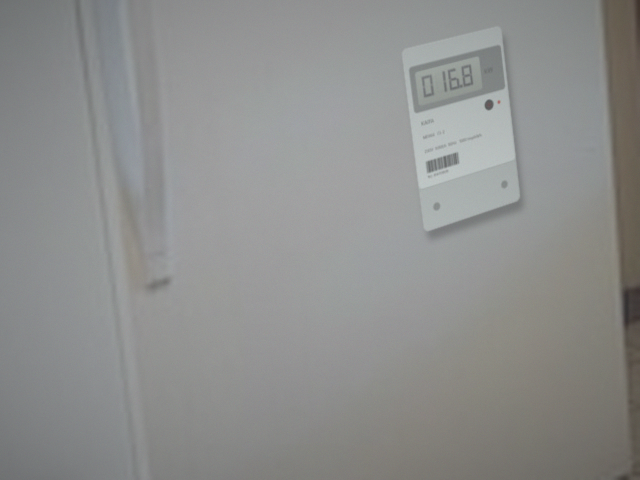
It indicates 16.8 kW
